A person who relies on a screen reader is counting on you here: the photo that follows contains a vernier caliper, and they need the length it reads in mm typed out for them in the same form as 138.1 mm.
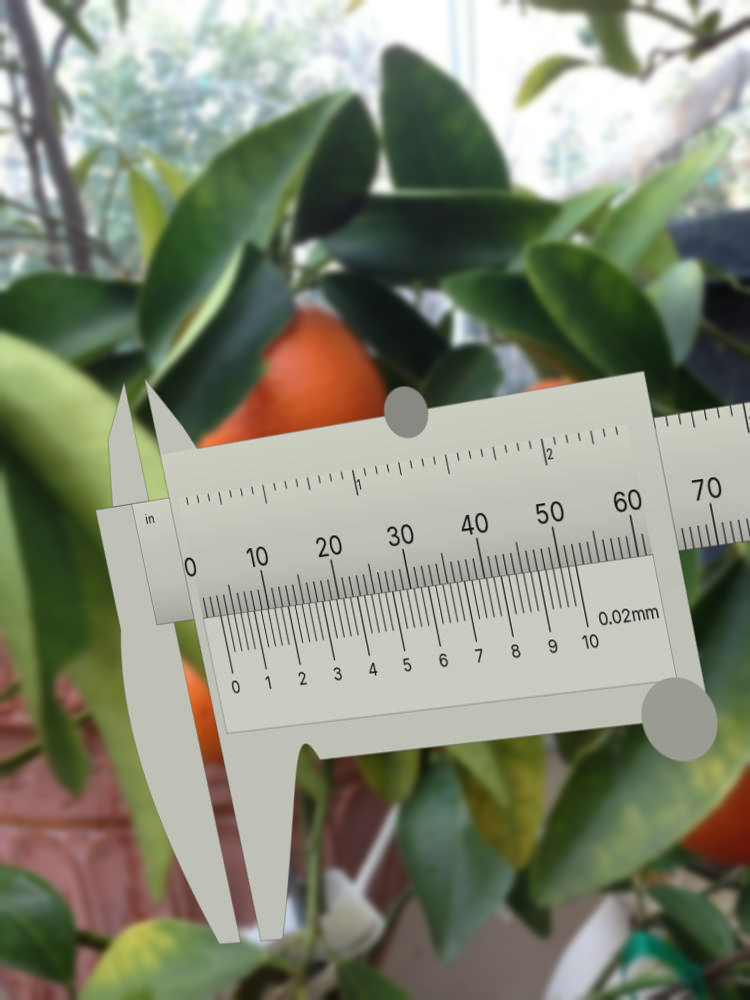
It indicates 3.0 mm
